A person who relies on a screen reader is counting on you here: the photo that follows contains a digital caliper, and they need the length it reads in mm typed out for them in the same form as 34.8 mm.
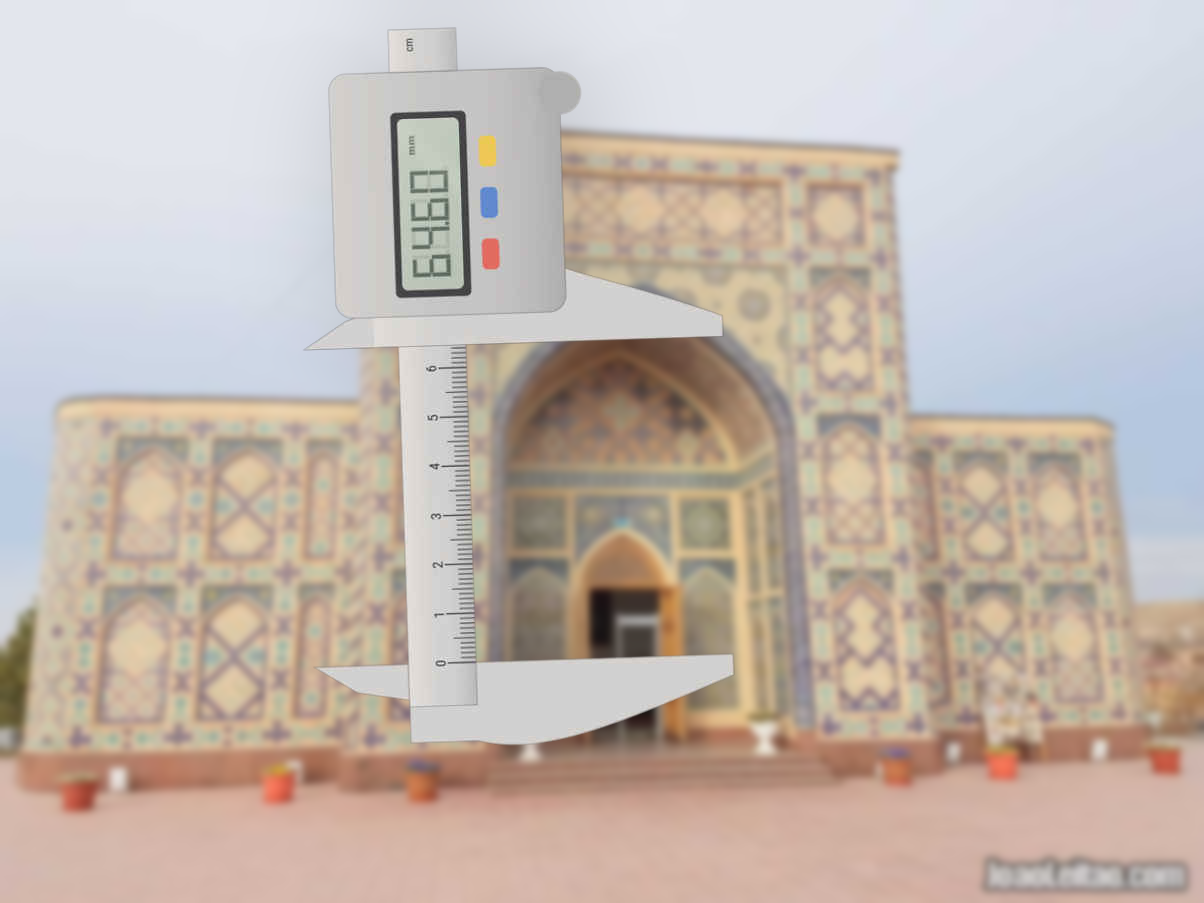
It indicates 64.60 mm
